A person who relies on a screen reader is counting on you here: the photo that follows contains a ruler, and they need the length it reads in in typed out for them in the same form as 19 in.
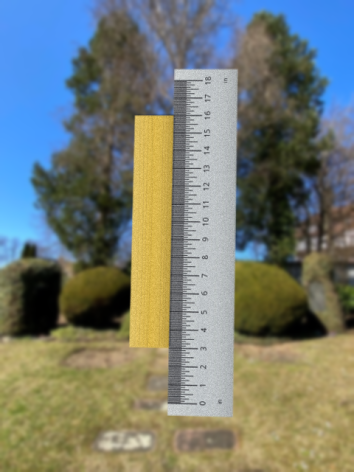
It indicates 13 in
